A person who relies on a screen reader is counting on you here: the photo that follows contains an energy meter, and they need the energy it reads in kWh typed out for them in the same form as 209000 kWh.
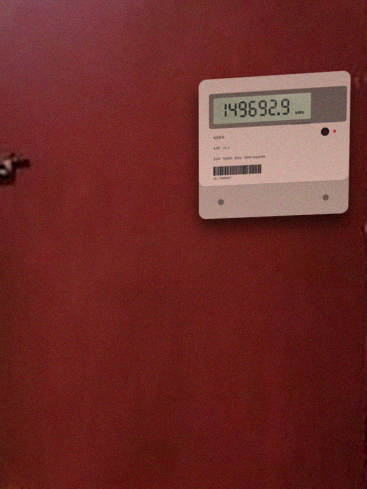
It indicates 149692.9 kWh
